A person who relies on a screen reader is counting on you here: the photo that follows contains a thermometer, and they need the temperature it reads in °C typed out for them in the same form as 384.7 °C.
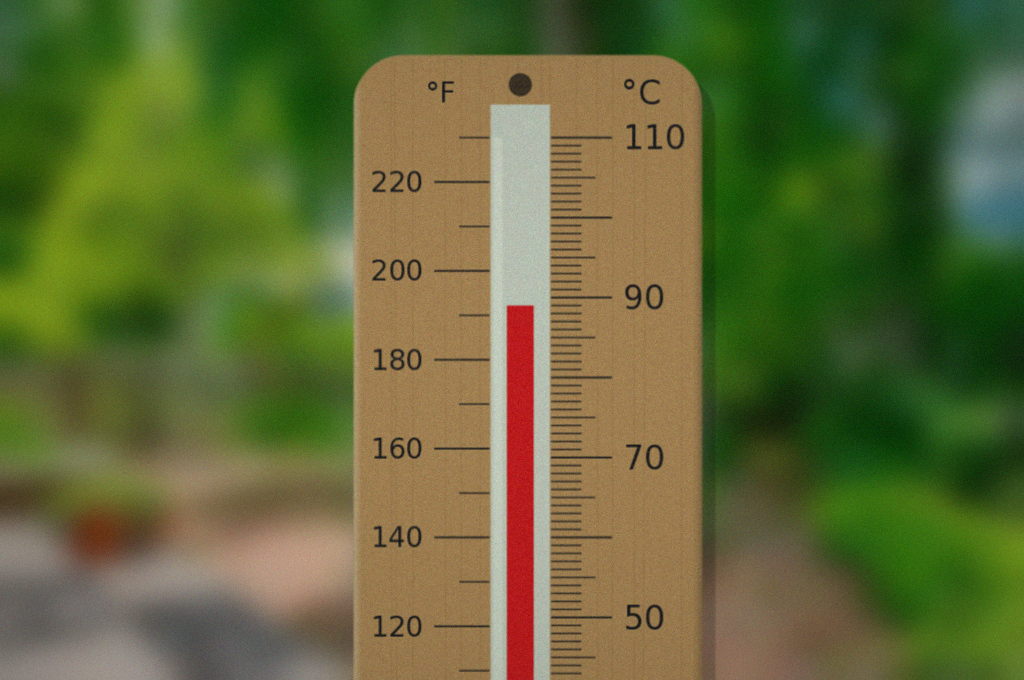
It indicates 89 °C
